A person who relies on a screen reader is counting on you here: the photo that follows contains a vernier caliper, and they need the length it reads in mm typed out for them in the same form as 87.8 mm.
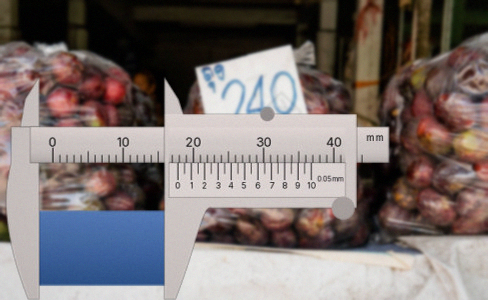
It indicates 17.8 mm
